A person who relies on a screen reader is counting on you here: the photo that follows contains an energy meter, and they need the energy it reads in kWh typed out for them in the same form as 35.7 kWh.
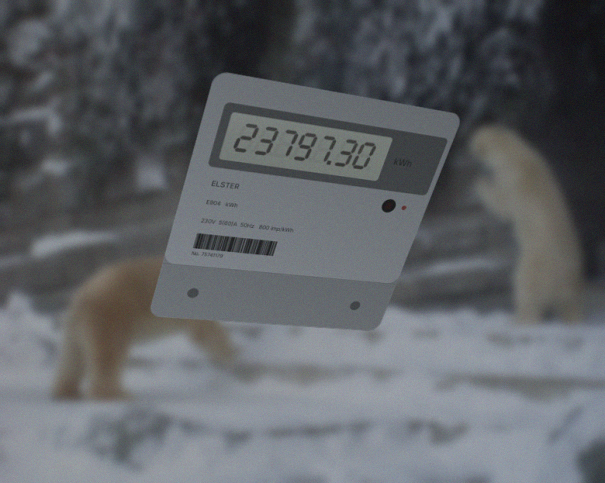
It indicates 23797.30 kWh
